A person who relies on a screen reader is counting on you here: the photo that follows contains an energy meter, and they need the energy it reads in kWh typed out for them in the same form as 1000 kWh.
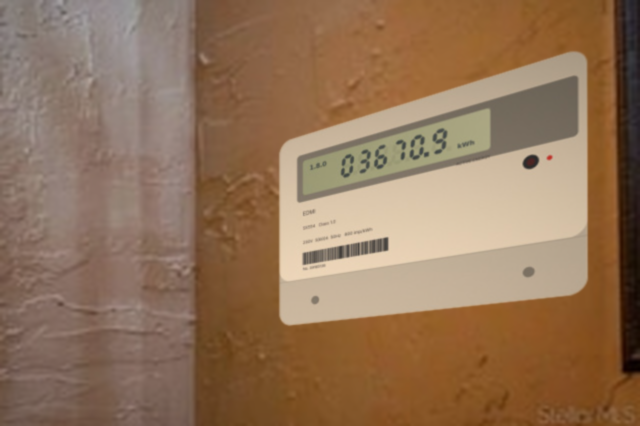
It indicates 3670.9 kWh
